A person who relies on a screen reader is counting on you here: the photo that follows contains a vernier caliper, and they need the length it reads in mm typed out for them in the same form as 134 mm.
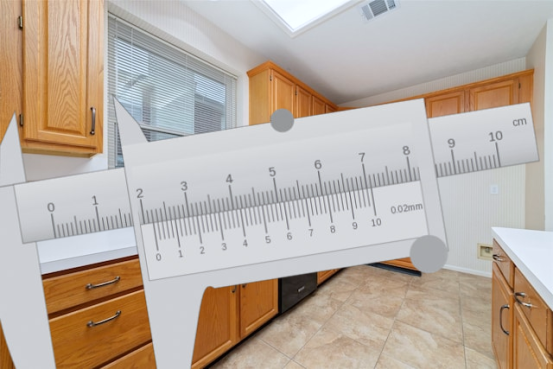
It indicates 22.0 mm
